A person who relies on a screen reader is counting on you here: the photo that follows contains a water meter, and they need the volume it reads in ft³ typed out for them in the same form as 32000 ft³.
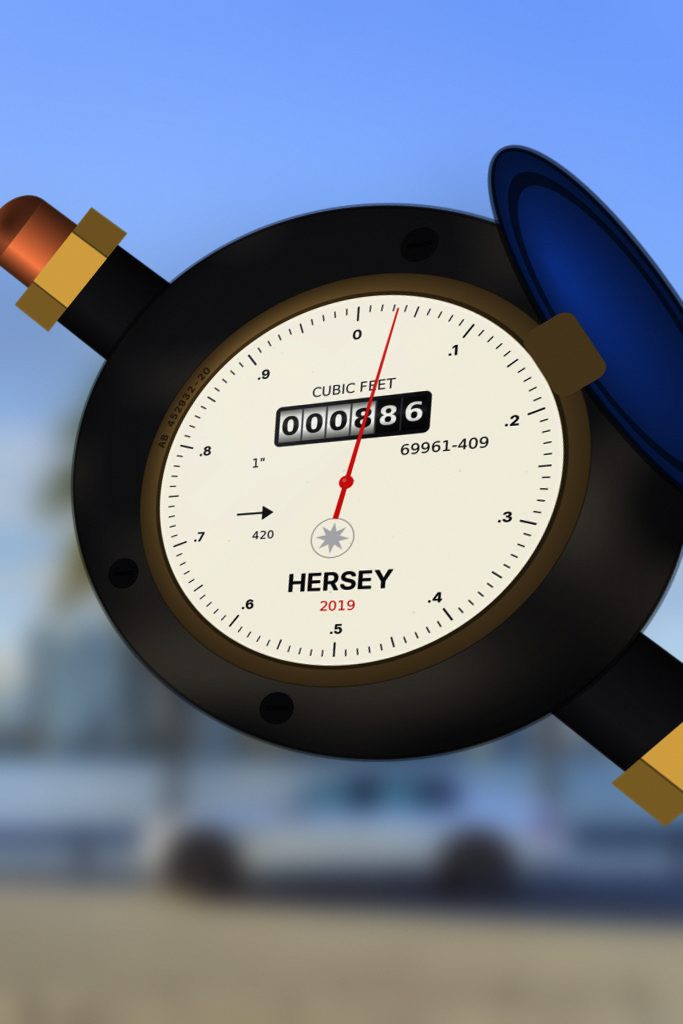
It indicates 886.03 ft³
